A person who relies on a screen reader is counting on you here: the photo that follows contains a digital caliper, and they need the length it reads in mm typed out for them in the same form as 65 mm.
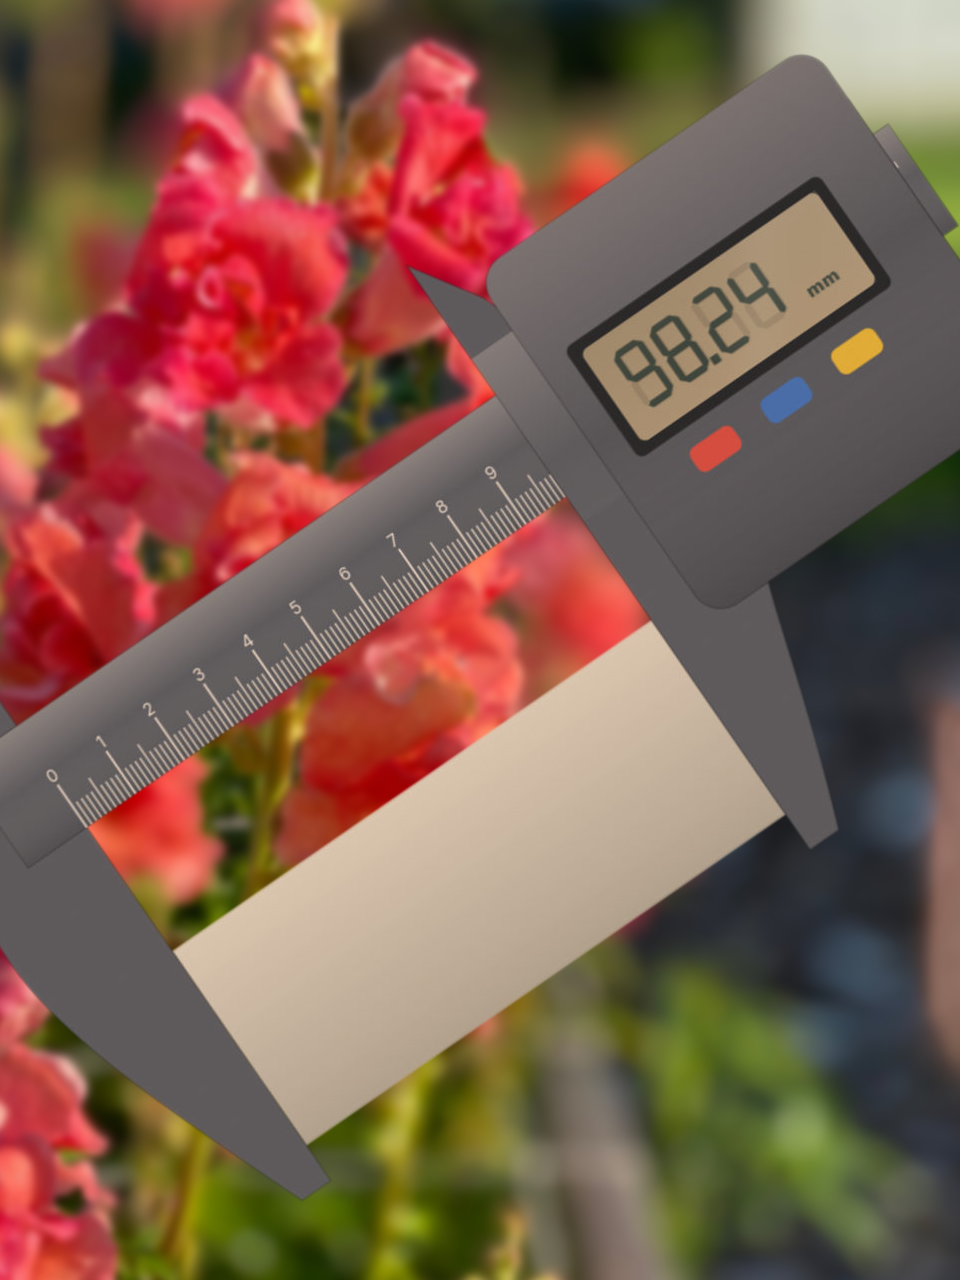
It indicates 98.24 mm
